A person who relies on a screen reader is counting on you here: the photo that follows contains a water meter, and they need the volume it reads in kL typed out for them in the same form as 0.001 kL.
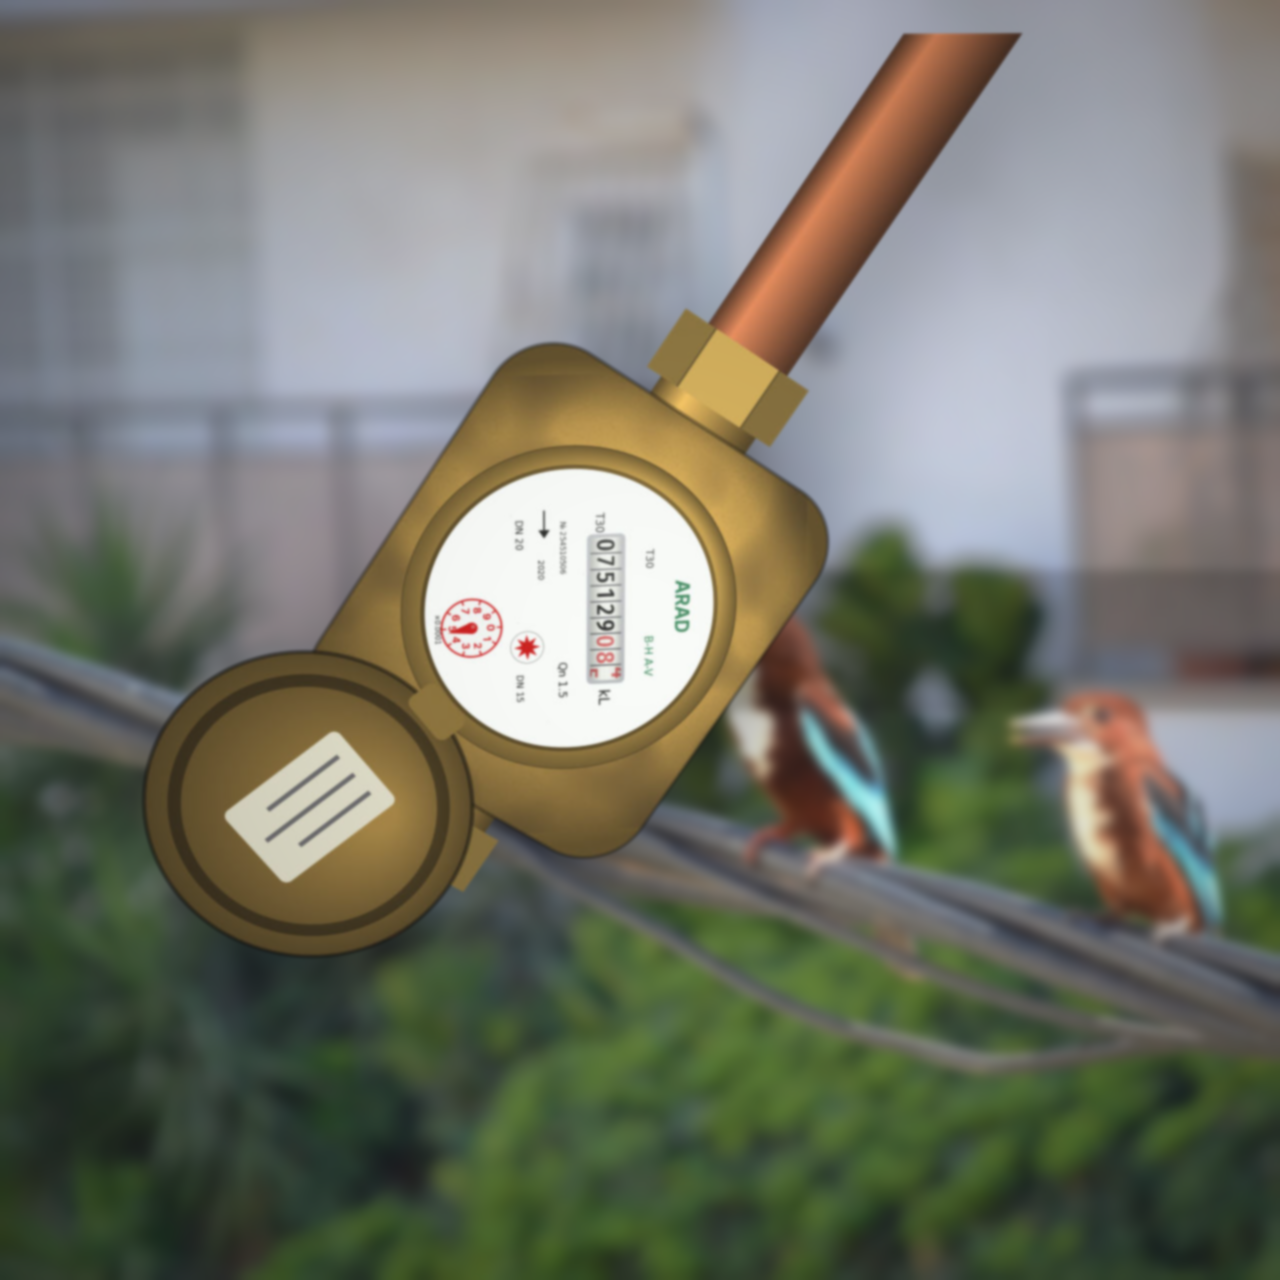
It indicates 75129.0844 kL
